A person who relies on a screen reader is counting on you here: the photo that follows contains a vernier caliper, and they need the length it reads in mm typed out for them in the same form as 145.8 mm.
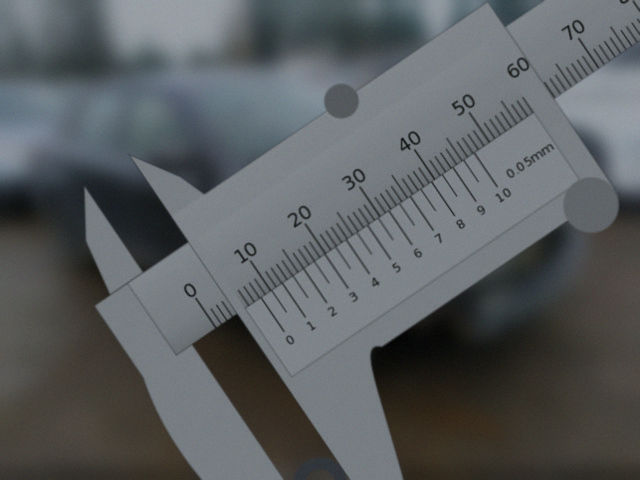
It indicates 8.2 mm
